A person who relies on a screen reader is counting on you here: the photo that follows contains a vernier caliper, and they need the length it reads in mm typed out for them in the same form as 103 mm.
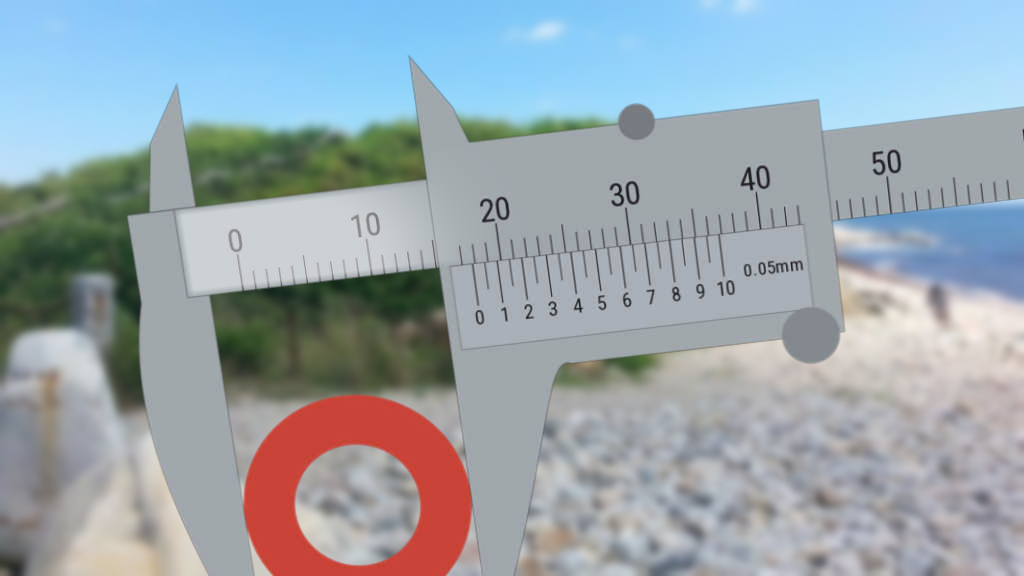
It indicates 17.8 mm
